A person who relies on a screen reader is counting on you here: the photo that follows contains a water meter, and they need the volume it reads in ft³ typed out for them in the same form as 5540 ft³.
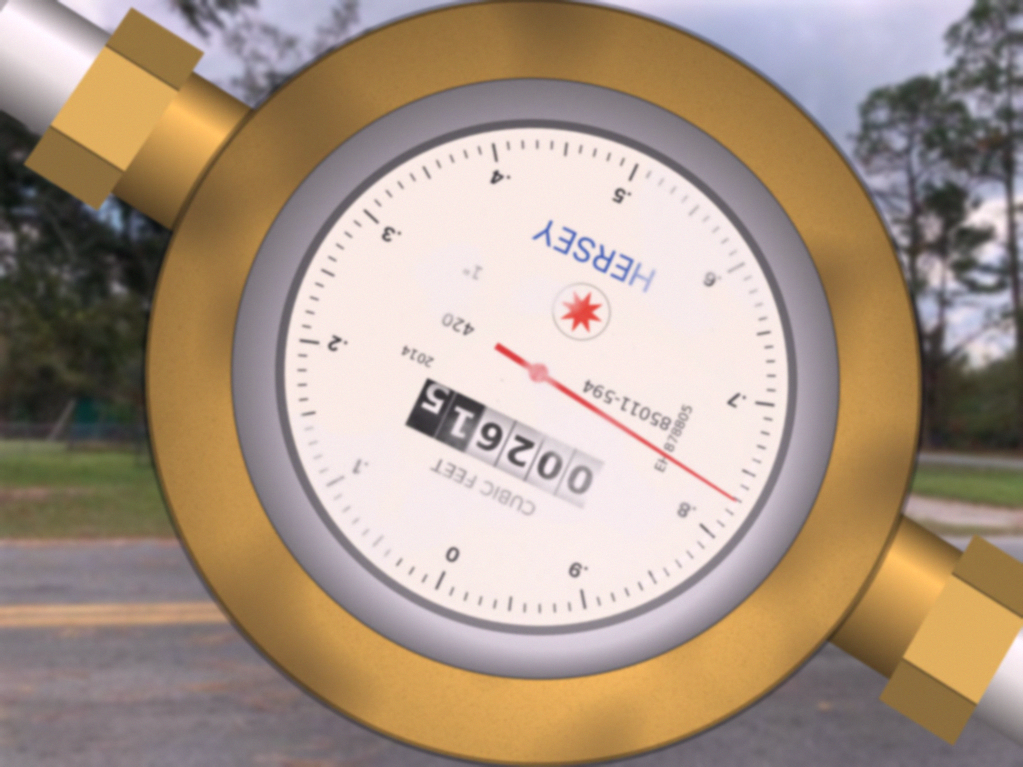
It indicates 2614.77 ft³
